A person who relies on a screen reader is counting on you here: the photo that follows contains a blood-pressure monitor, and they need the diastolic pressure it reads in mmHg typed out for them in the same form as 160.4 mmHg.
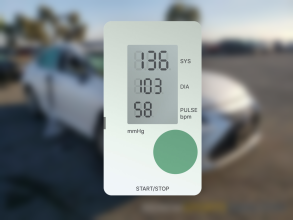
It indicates 103 mmHg
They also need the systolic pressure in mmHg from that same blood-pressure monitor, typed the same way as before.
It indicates 136 mmHg
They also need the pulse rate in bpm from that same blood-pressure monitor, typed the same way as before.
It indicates 58 bpm
